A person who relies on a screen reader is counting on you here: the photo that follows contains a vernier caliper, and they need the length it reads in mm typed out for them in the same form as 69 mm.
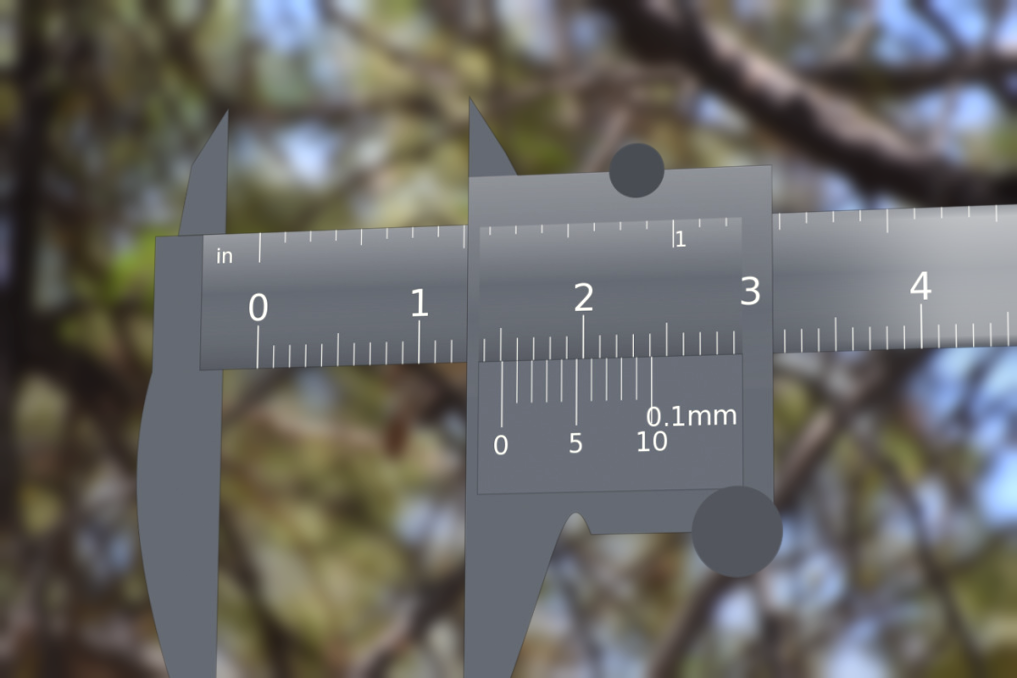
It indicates 15.1 mm
